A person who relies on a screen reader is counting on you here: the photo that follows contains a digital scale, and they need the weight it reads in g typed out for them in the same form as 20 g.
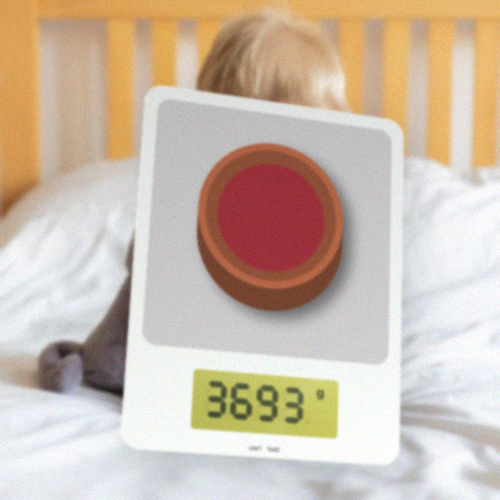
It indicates 3693 g
